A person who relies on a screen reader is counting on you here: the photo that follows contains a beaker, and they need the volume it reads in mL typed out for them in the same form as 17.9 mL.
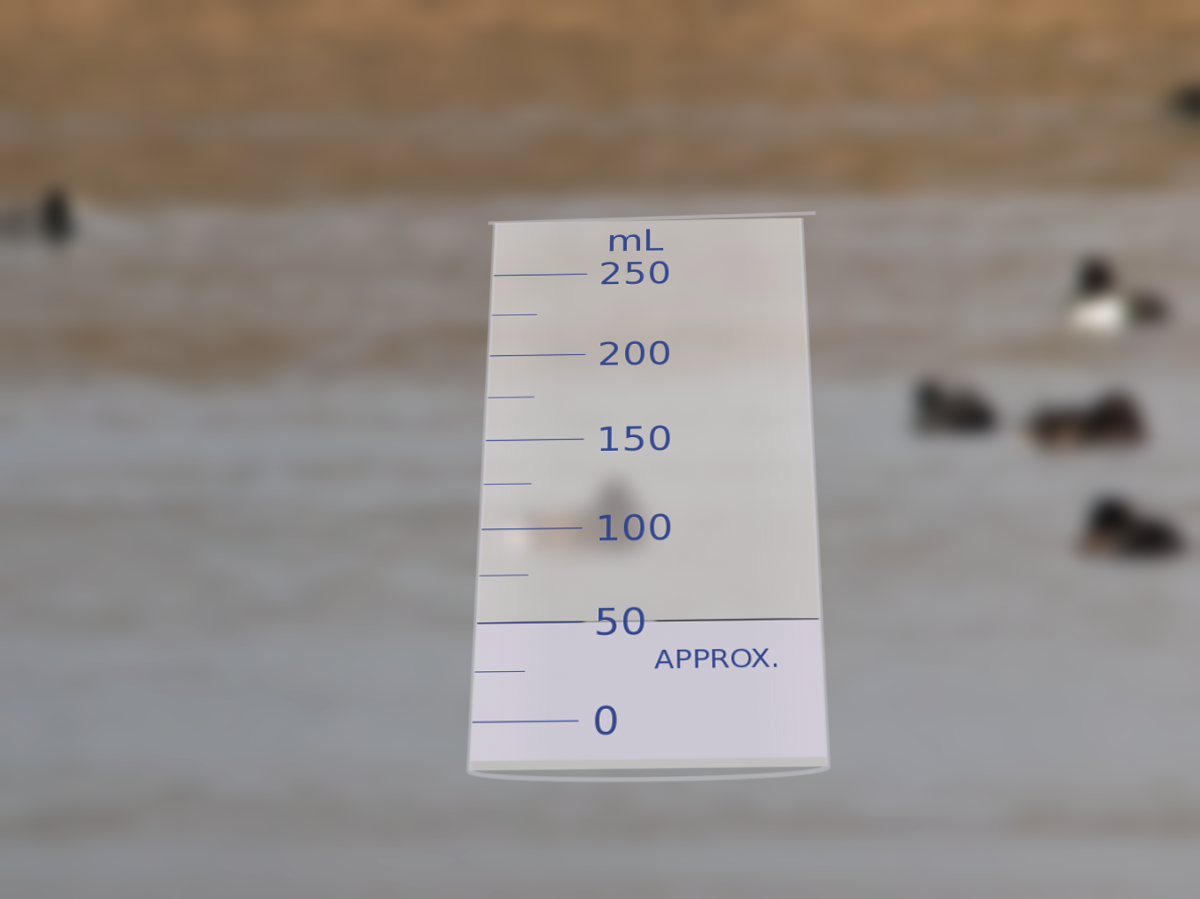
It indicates 50 mL
